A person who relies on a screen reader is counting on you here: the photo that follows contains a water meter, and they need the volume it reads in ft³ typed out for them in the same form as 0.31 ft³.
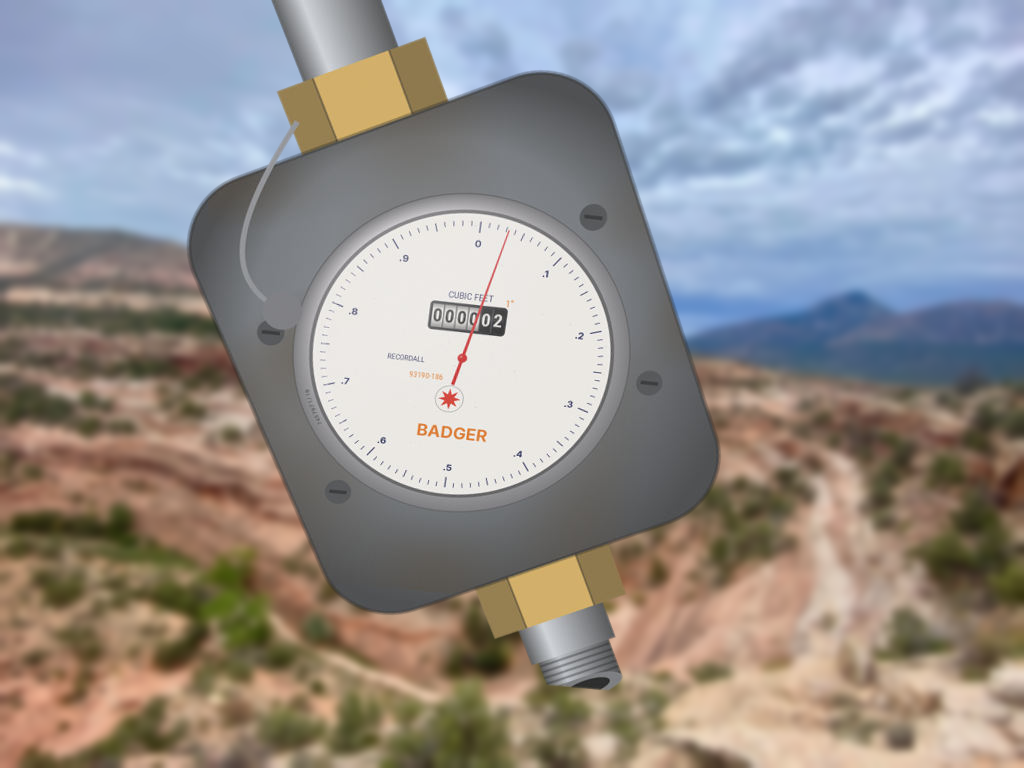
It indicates 2.03 ft³
